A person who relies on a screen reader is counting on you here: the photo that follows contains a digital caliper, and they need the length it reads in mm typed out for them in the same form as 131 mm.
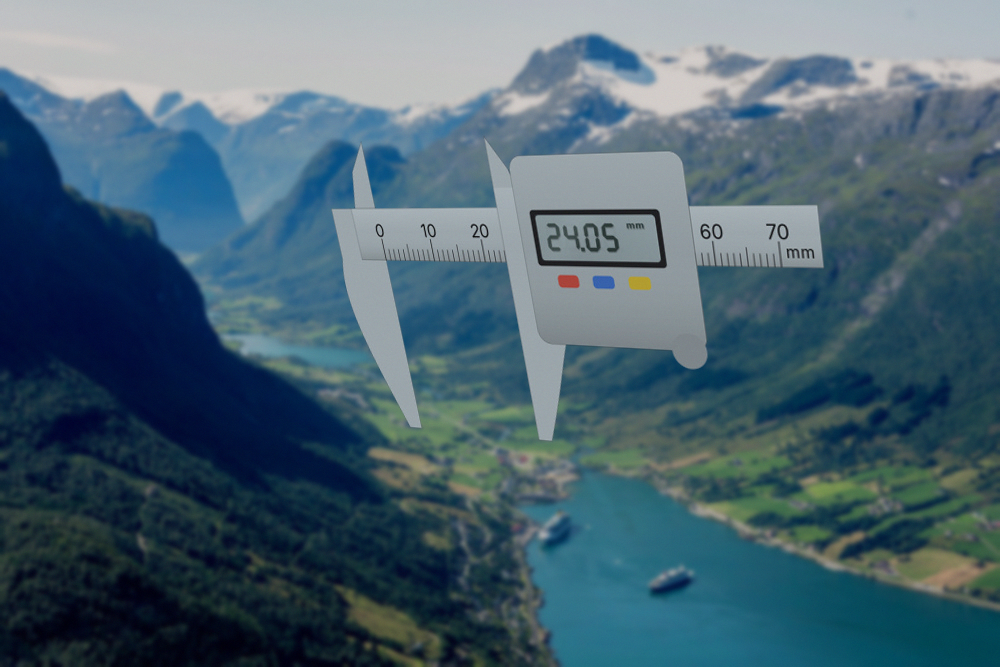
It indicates 24.05 mm
